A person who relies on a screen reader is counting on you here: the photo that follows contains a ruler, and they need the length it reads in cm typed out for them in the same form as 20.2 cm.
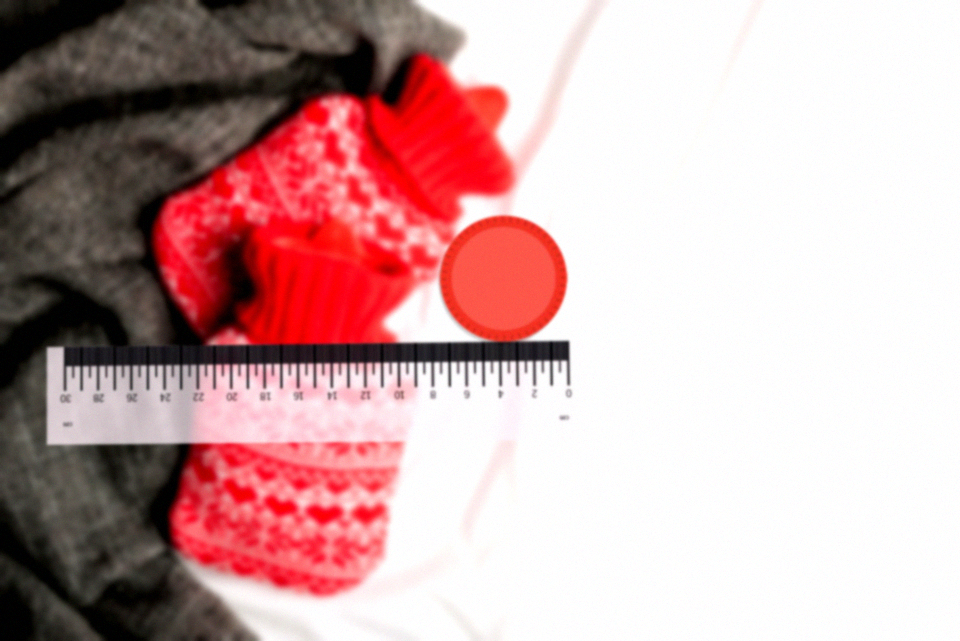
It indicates 7.5 cm
